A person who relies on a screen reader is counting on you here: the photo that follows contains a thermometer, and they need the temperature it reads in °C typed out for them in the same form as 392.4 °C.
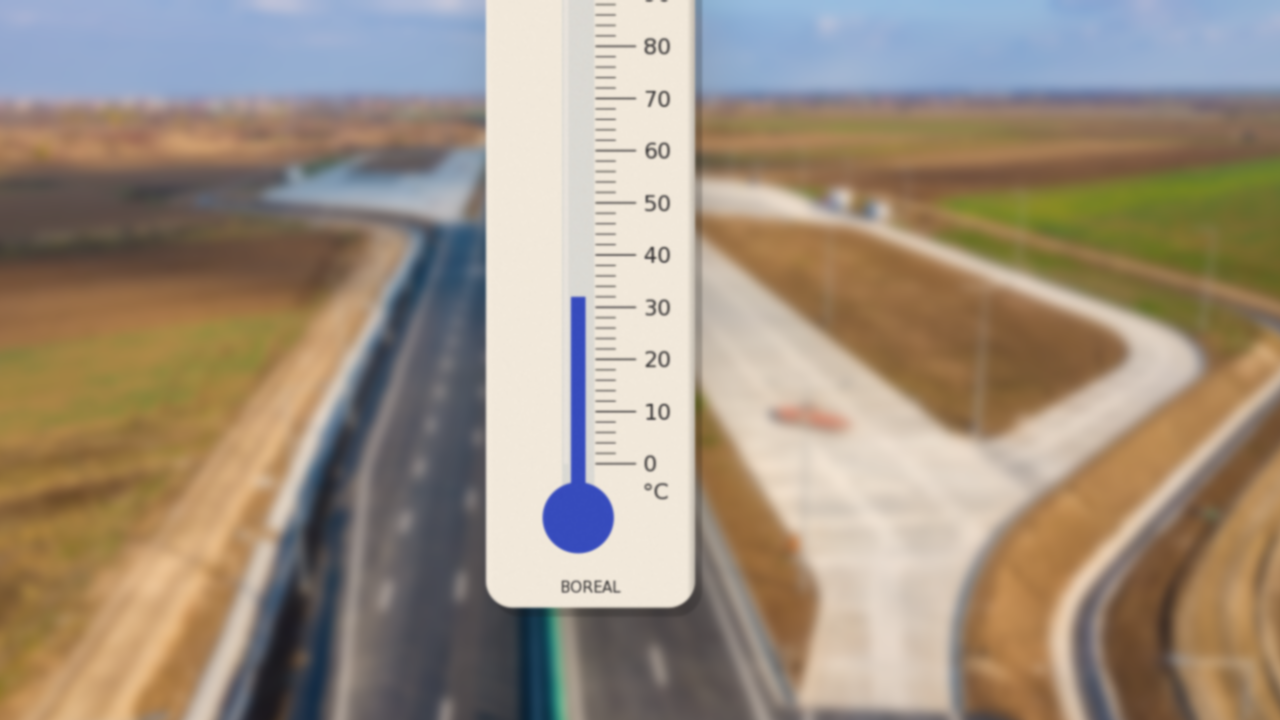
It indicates 32 °C
